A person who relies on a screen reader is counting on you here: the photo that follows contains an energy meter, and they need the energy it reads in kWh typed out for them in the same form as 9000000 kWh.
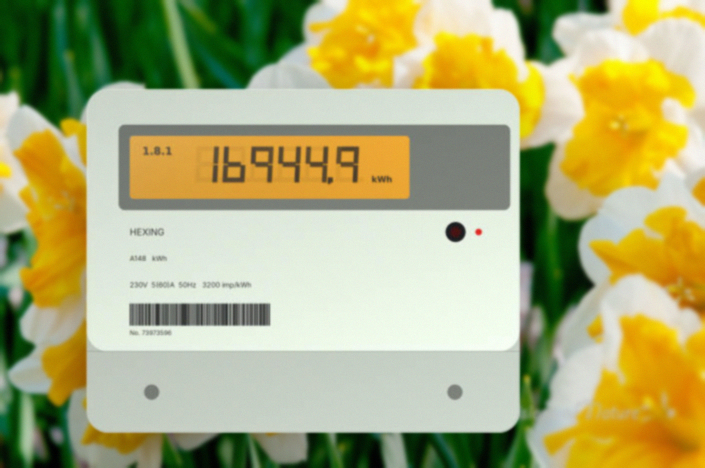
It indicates 16944.9 kWh
